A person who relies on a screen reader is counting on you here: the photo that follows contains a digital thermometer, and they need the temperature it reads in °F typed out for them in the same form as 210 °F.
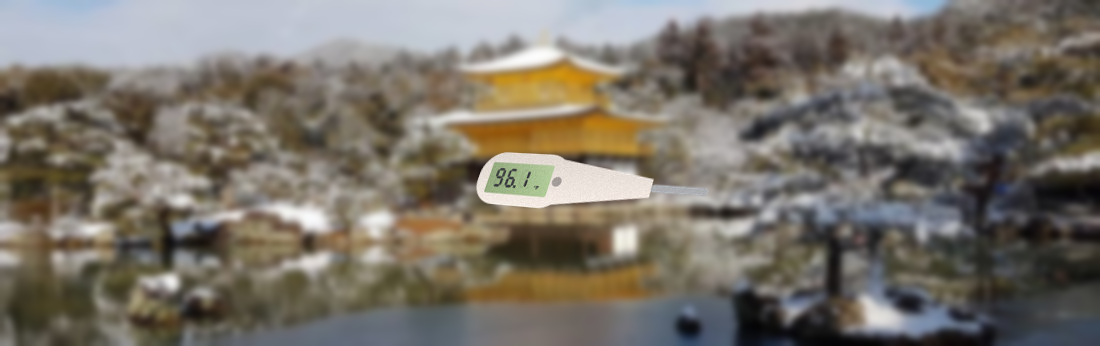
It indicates 96.1 °F
